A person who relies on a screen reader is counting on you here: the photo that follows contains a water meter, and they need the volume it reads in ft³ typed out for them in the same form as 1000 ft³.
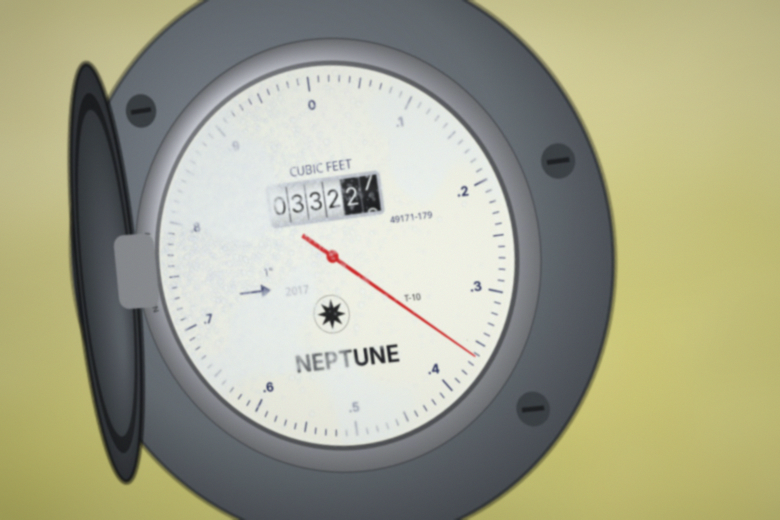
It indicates 33227.36 ft³
